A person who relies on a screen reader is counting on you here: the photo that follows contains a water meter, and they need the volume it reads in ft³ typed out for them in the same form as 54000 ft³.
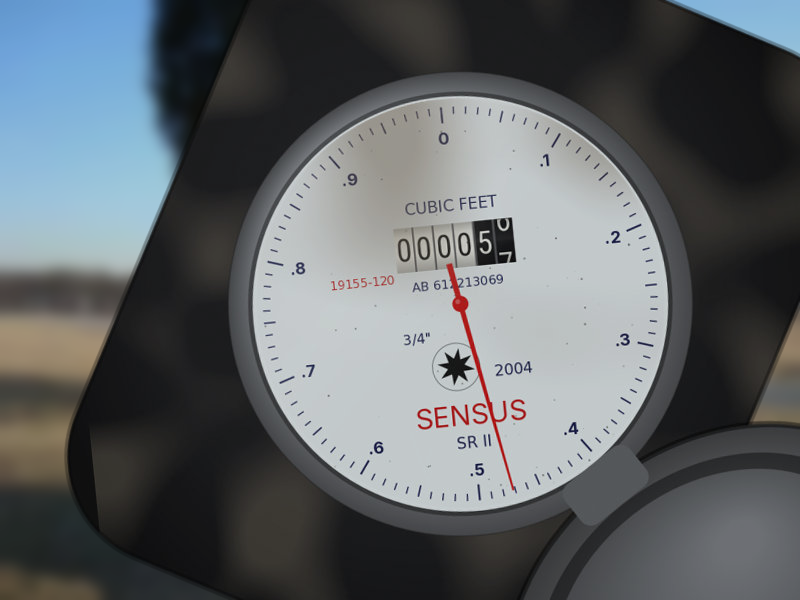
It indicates 56.47 ft³
